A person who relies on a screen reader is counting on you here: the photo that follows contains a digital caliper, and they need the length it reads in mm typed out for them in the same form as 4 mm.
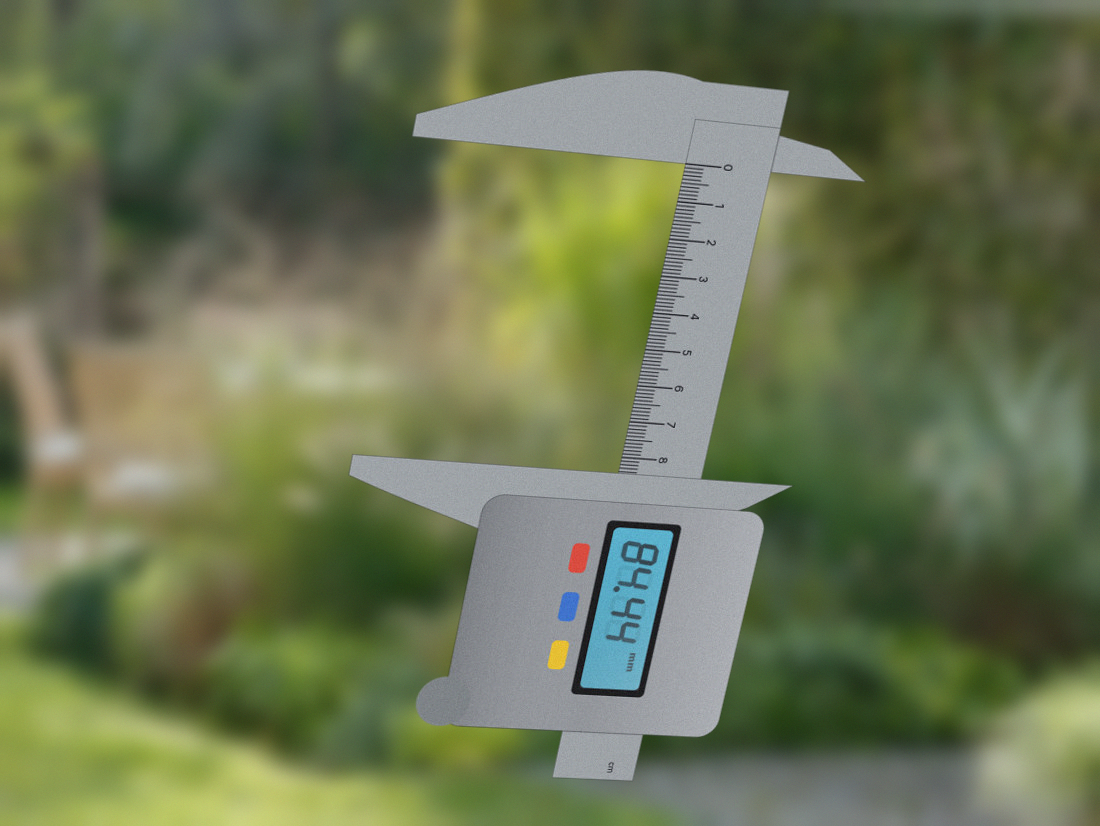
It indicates 84.44 mm
